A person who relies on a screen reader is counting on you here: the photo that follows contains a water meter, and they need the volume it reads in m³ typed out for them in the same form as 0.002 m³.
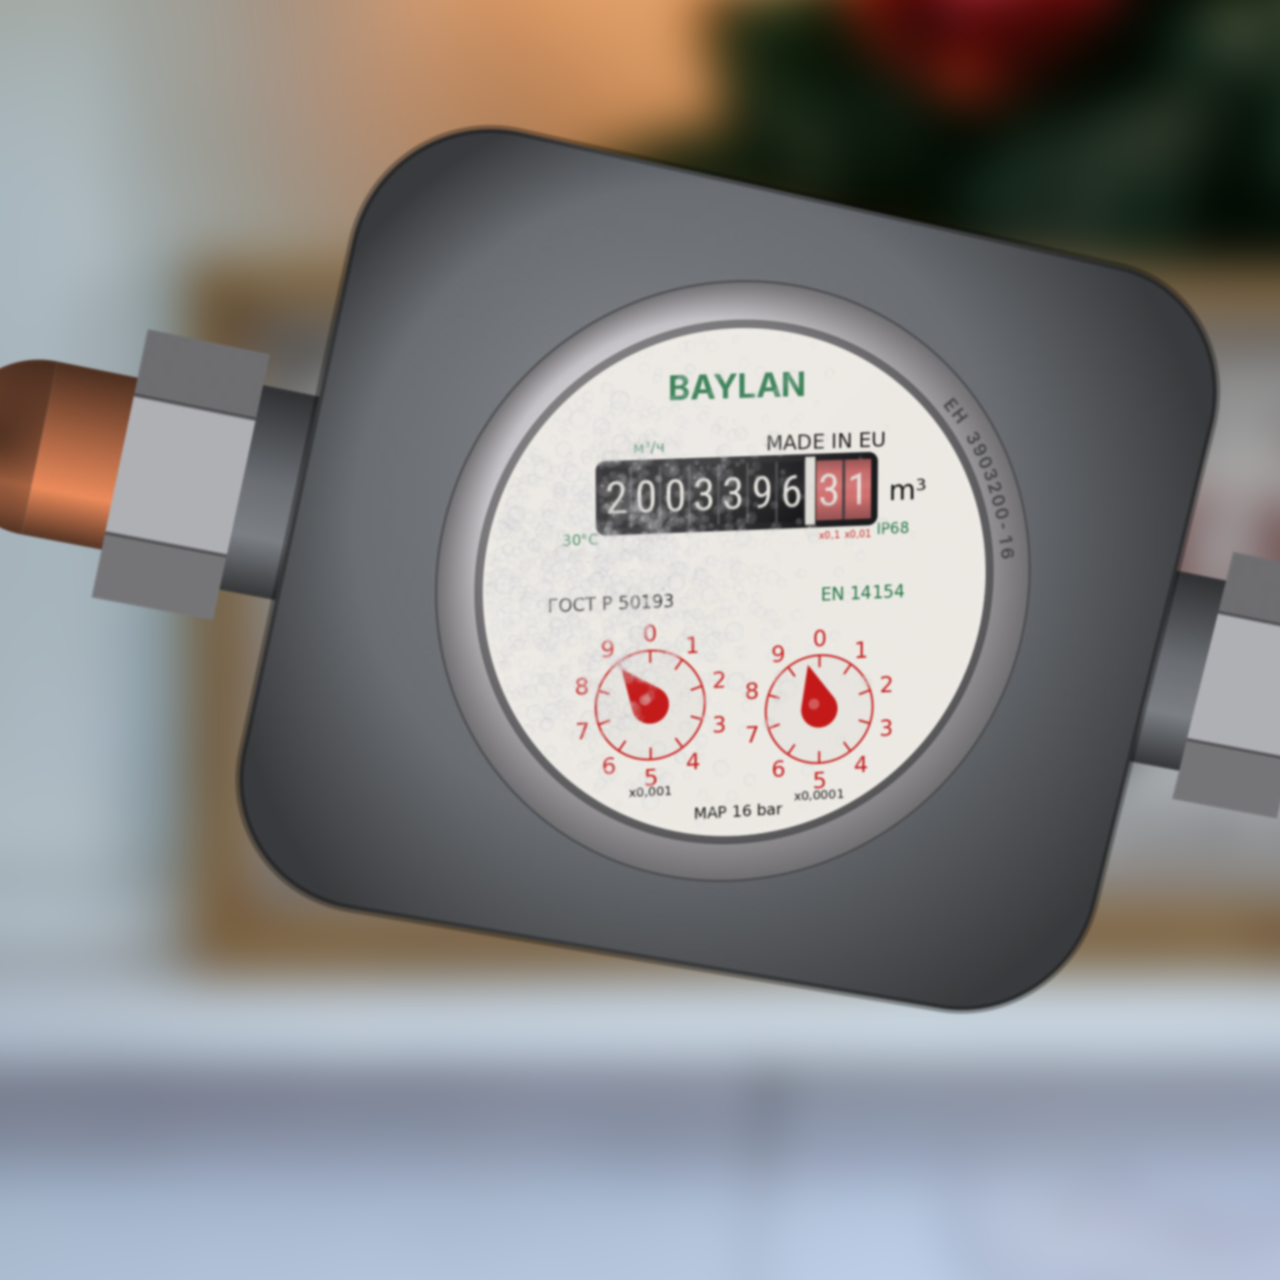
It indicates 2003396.3189 m³
